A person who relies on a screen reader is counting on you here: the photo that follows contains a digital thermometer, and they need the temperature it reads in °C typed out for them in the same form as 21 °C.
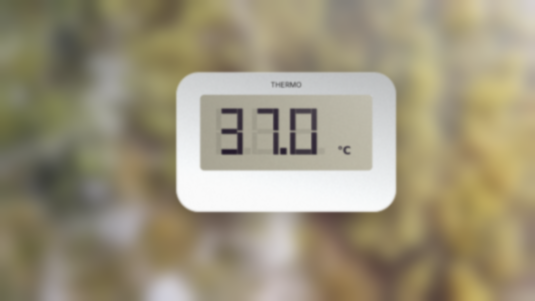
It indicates 37.0 °C
